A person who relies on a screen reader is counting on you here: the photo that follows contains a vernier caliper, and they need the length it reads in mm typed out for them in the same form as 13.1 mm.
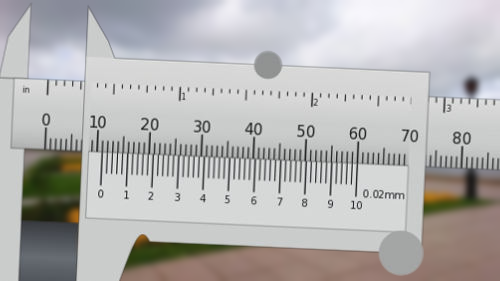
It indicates 11.0 mm
